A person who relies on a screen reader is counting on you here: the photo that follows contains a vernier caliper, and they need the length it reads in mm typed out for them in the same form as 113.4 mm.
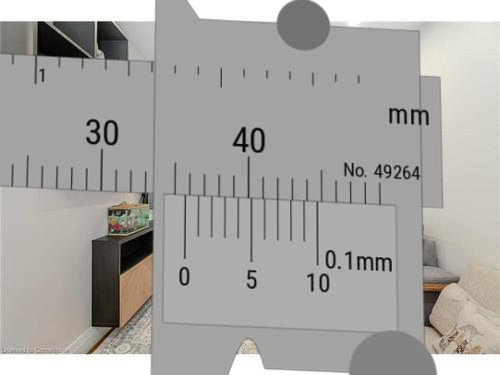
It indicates 35.7 mm
